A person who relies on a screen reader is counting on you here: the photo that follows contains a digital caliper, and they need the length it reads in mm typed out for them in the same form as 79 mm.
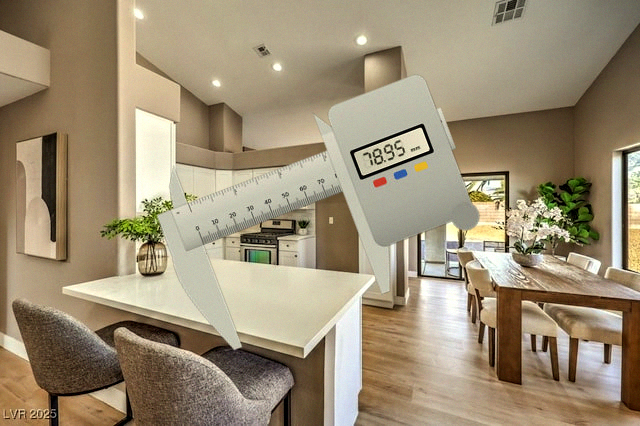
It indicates 78.95 mm
